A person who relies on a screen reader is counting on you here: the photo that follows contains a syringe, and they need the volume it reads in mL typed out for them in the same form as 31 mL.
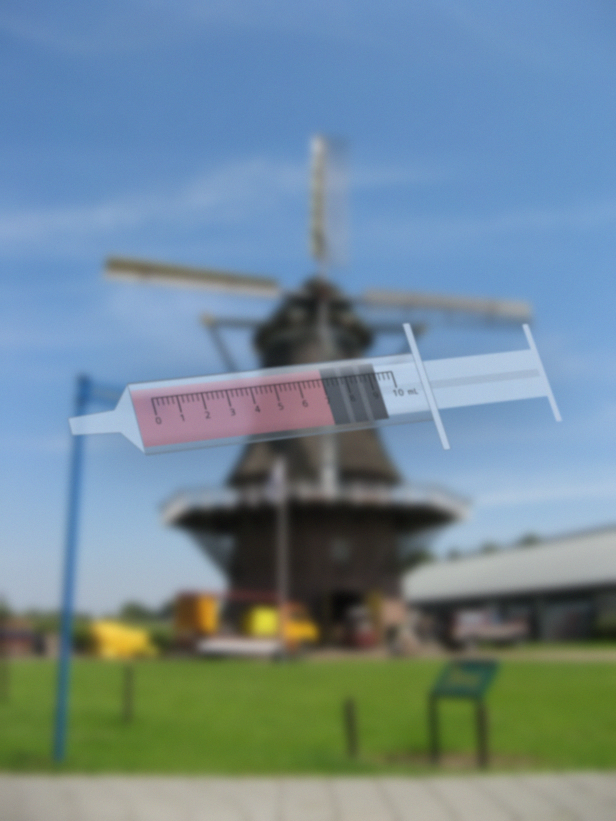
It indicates 7 mL
